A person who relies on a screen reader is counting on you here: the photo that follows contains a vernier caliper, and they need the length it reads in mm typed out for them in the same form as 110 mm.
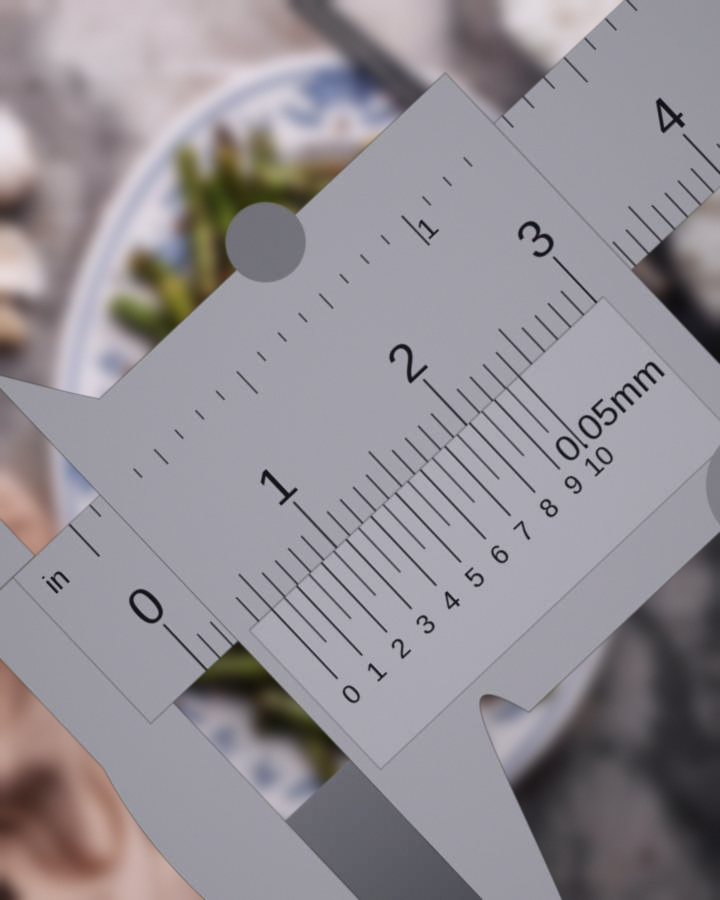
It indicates 5.0 mm
